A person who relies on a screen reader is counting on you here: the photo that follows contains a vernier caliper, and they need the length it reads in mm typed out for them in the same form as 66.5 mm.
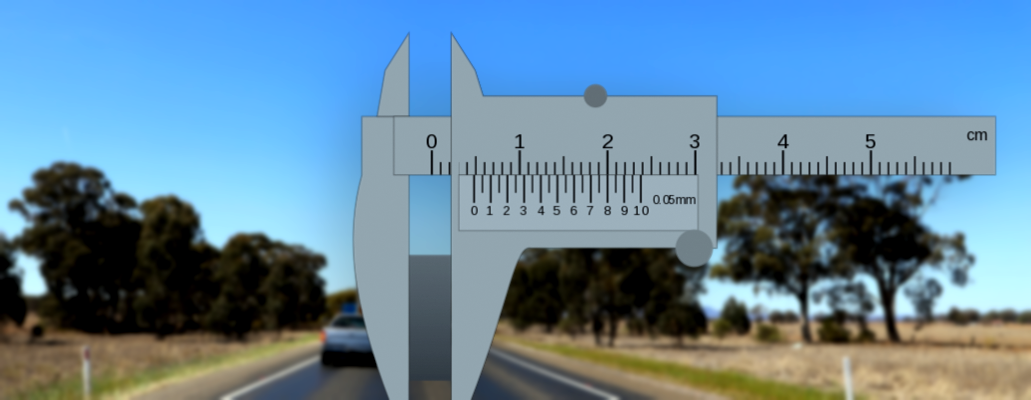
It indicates 4.8 mm
